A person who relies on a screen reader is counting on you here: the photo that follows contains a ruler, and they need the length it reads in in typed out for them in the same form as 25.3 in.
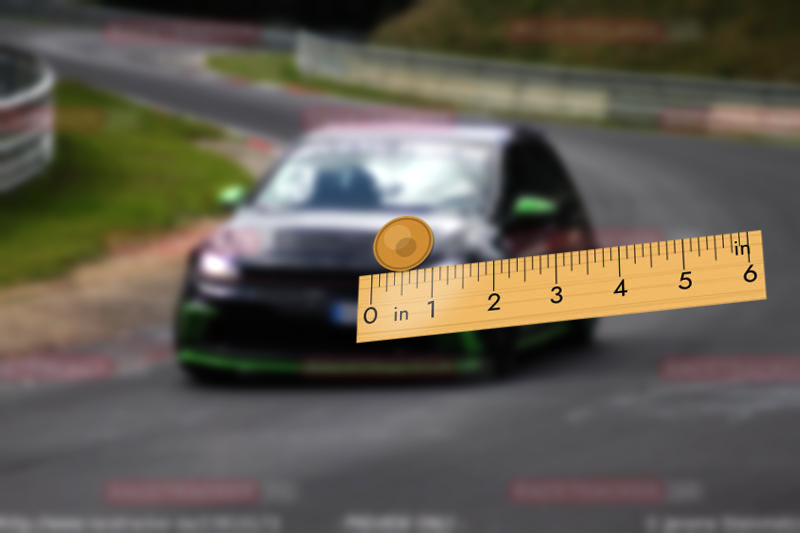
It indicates 1 in
